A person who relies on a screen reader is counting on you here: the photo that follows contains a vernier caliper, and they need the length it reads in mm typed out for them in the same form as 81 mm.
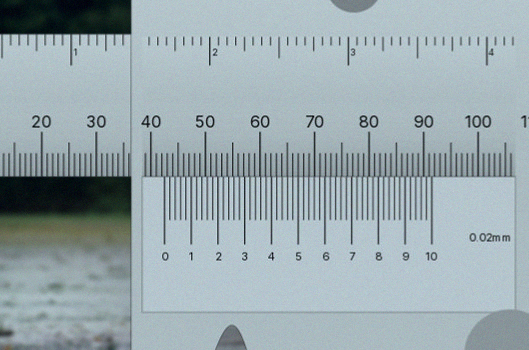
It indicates 42.5 mm
